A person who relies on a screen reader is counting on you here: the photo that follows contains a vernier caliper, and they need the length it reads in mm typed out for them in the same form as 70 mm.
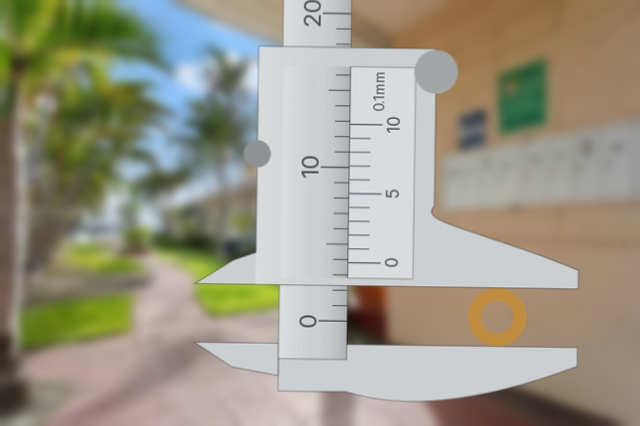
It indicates 3.8 mm
